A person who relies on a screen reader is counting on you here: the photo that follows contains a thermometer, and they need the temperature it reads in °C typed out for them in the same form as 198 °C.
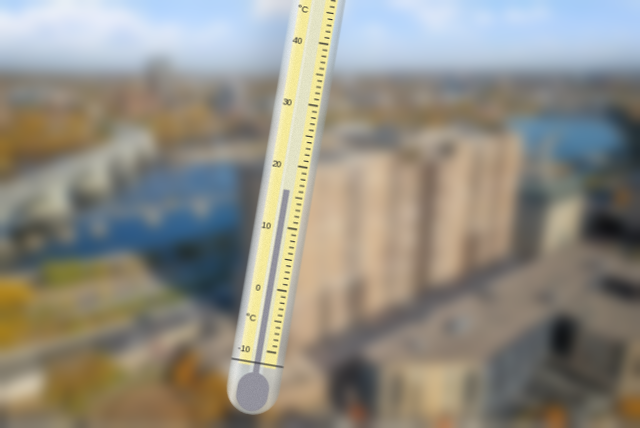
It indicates 16 °C
